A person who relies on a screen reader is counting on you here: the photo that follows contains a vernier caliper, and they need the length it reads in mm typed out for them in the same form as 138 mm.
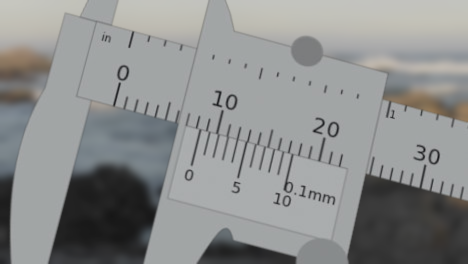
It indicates 8.4 mm
